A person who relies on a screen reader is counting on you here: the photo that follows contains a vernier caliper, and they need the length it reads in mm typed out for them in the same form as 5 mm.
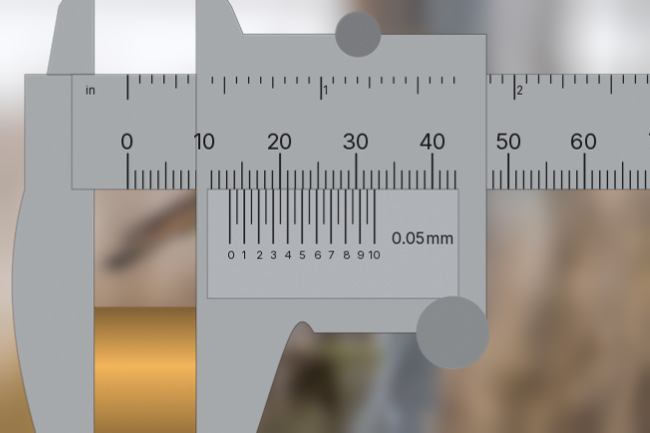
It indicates 13.4 mm
